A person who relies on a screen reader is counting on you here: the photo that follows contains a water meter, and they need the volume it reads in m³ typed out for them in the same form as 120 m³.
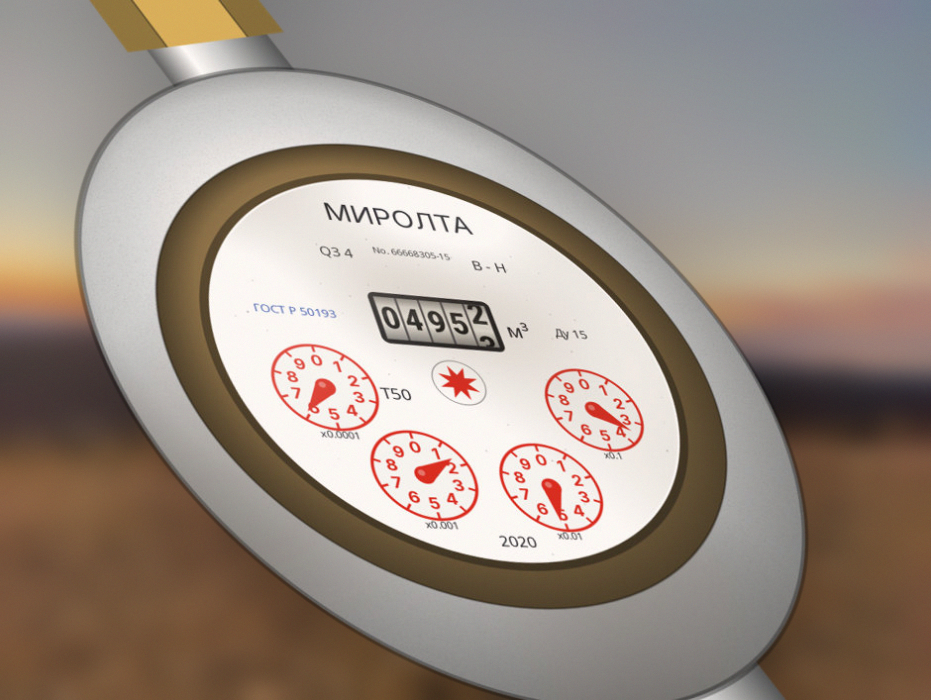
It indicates 4952.3516 m³
